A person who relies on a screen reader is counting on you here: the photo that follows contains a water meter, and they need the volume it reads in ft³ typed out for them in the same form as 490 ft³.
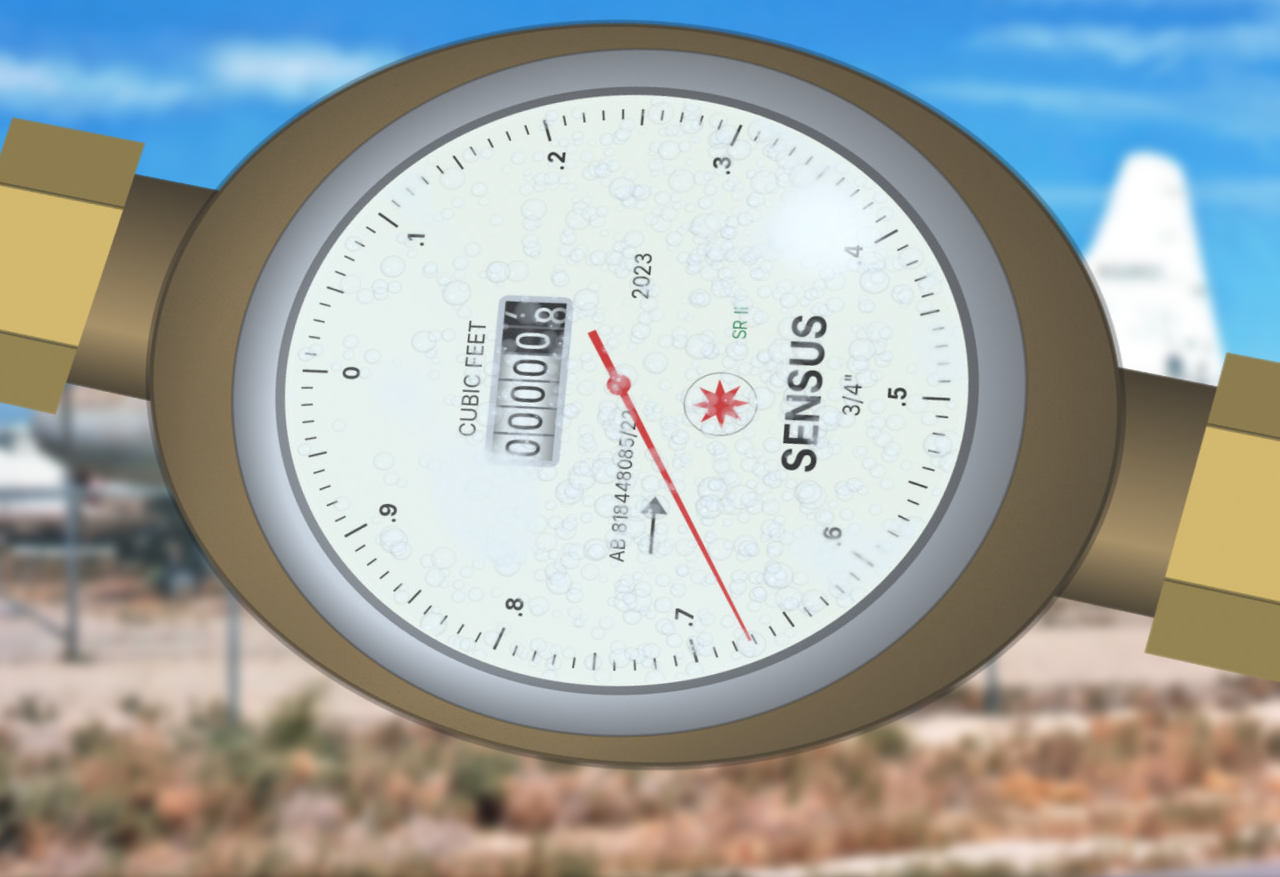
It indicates 7.67 ft³
